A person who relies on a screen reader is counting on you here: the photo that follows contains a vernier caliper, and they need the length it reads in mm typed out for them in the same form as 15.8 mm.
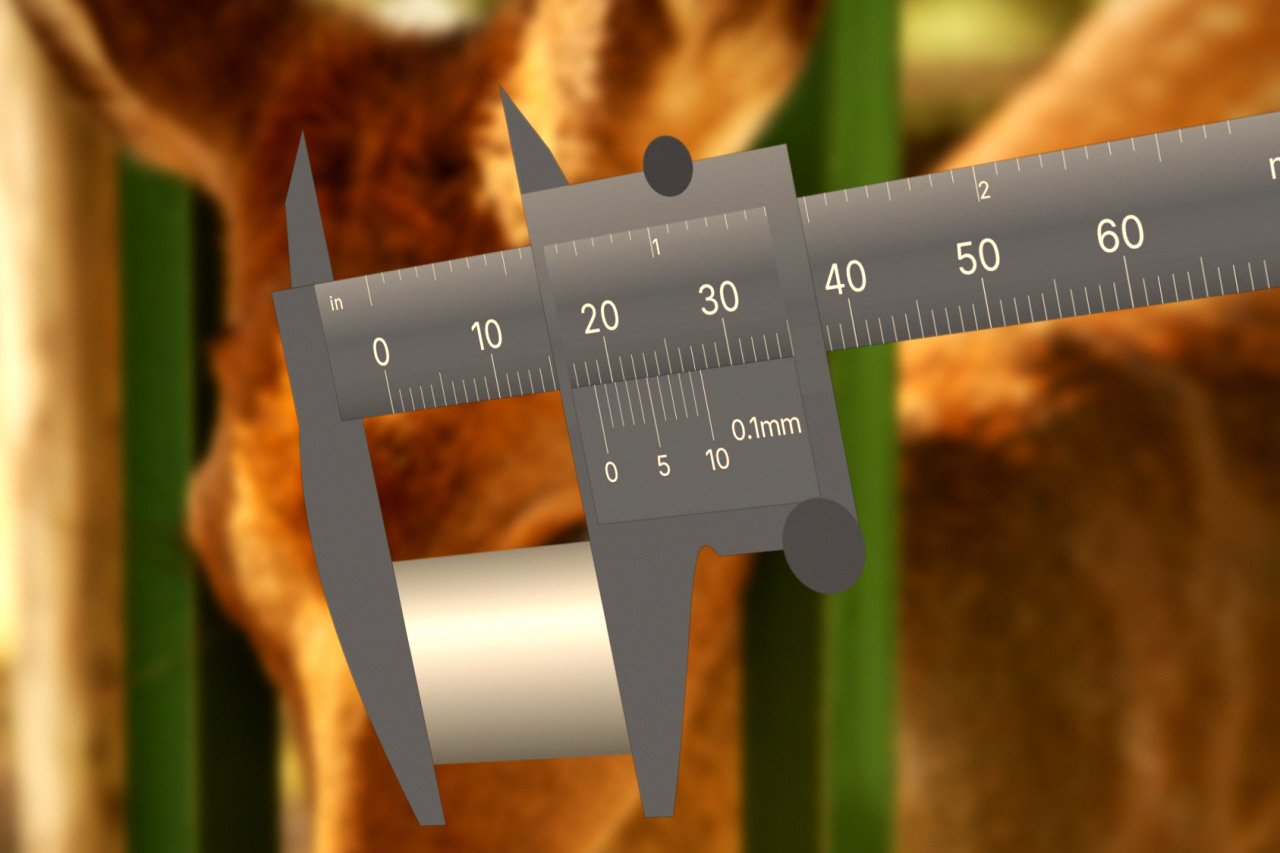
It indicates 18.4 mm
